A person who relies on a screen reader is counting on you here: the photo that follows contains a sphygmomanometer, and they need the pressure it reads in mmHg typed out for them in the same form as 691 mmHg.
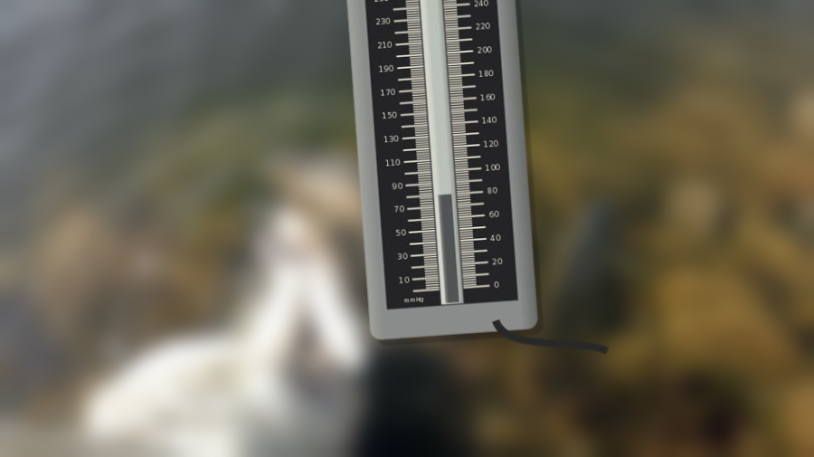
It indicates 80 mmHg
